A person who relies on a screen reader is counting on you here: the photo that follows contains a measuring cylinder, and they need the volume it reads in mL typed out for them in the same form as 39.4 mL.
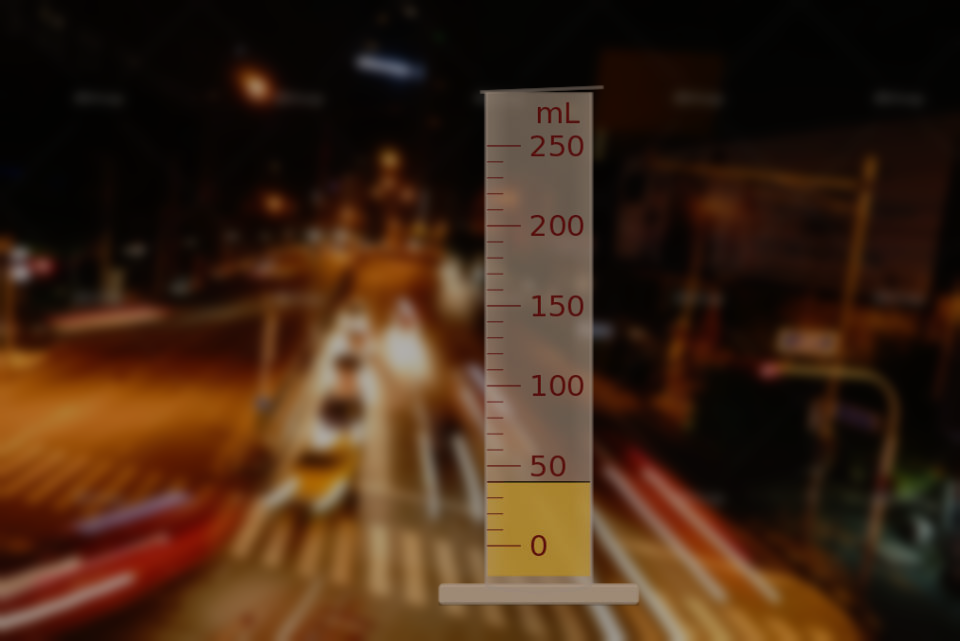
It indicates 40 mL
